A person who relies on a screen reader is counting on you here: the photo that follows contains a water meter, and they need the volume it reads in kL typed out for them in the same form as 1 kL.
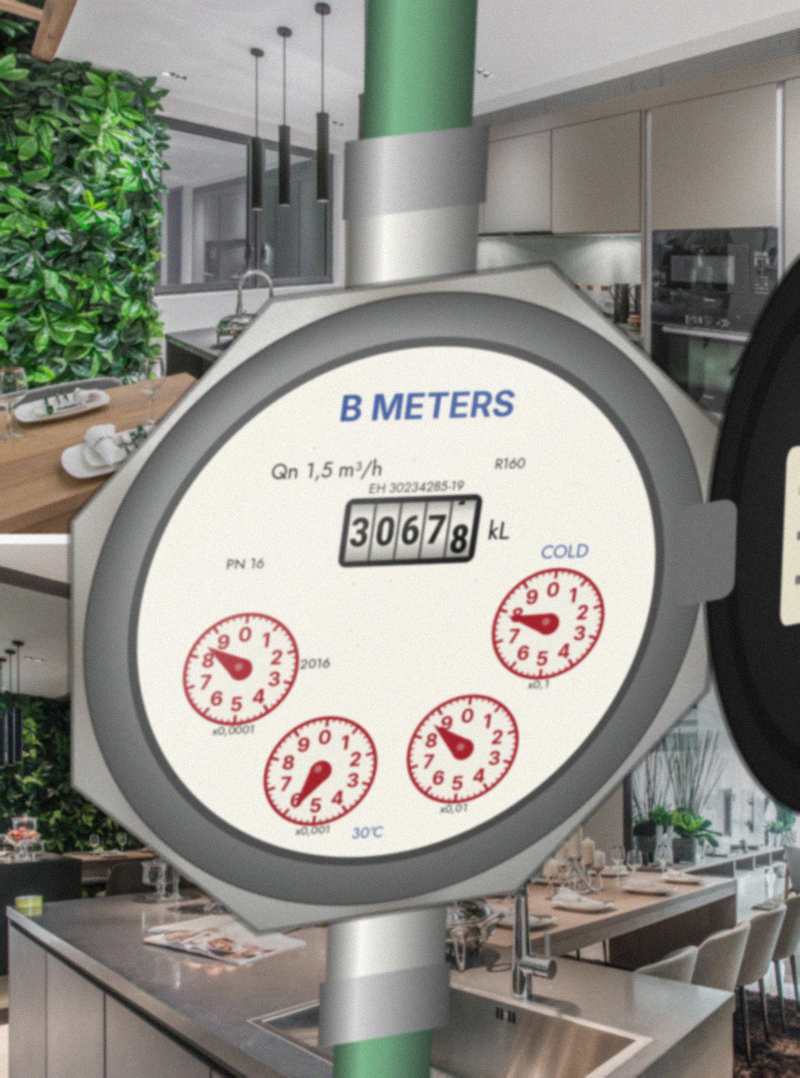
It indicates 30677.7858 kL
